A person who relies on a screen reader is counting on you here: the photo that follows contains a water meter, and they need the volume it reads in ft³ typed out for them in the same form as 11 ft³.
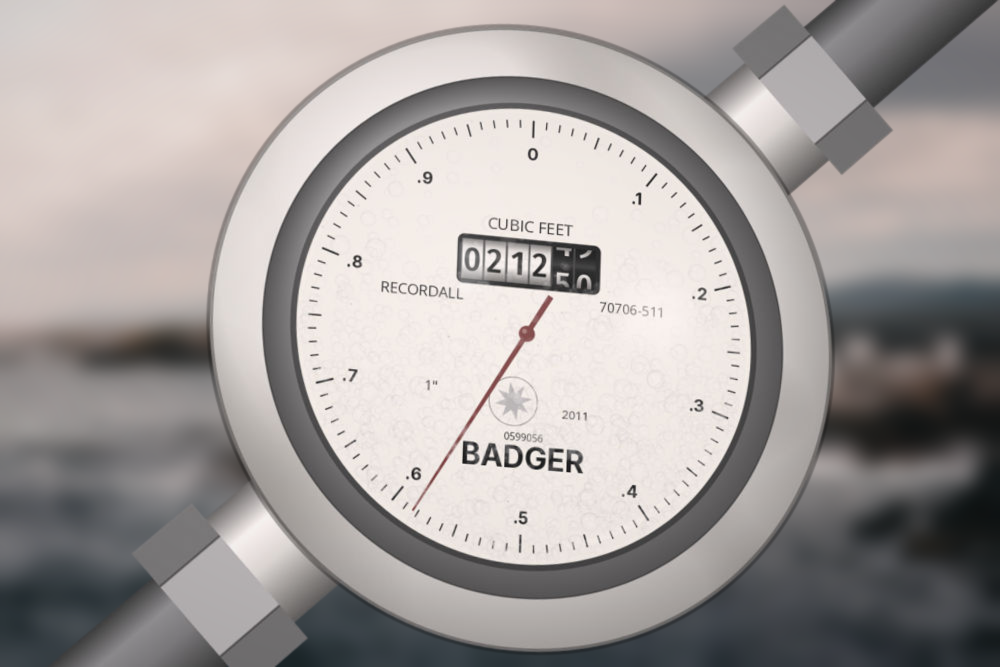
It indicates 21249.58 ft³
